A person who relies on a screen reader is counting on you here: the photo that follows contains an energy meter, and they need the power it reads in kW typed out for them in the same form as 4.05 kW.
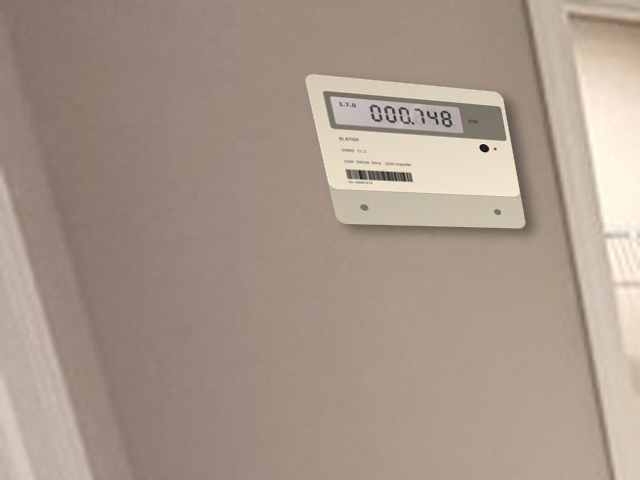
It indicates 0.748 kW
